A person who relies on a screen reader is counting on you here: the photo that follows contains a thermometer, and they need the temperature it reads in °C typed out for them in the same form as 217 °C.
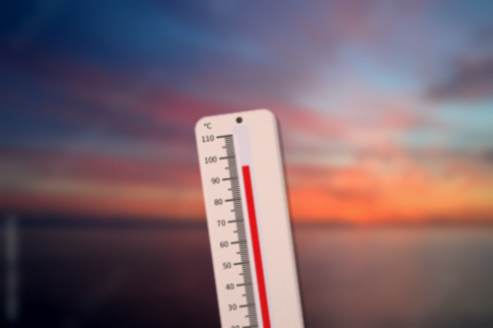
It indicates 95 °C
